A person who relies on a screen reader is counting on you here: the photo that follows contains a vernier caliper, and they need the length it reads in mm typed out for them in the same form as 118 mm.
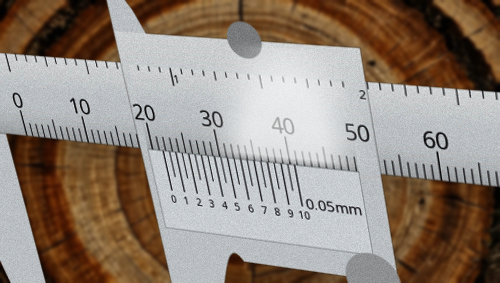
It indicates 21.6 mm
